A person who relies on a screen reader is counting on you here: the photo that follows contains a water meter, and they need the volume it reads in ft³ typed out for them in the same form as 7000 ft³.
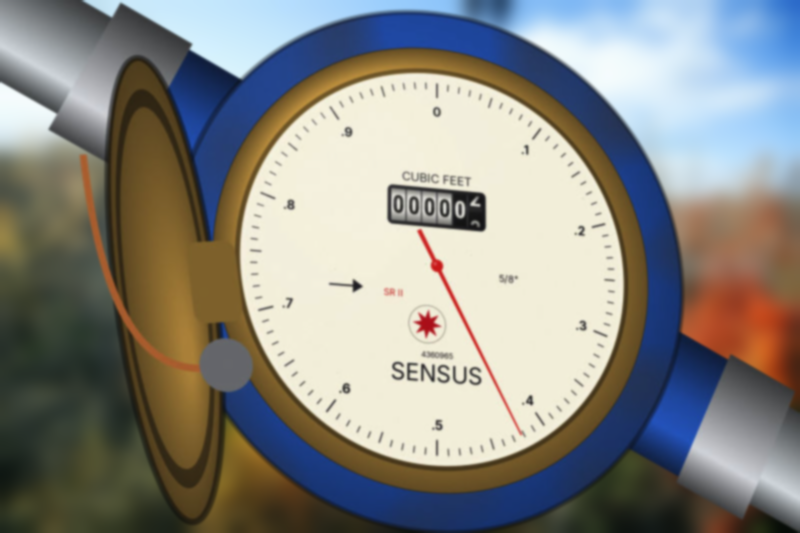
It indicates 2.42 ft³
